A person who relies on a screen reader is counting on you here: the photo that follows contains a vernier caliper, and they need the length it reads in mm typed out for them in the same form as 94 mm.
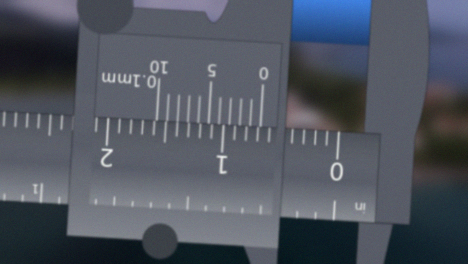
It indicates 6.8 mm
